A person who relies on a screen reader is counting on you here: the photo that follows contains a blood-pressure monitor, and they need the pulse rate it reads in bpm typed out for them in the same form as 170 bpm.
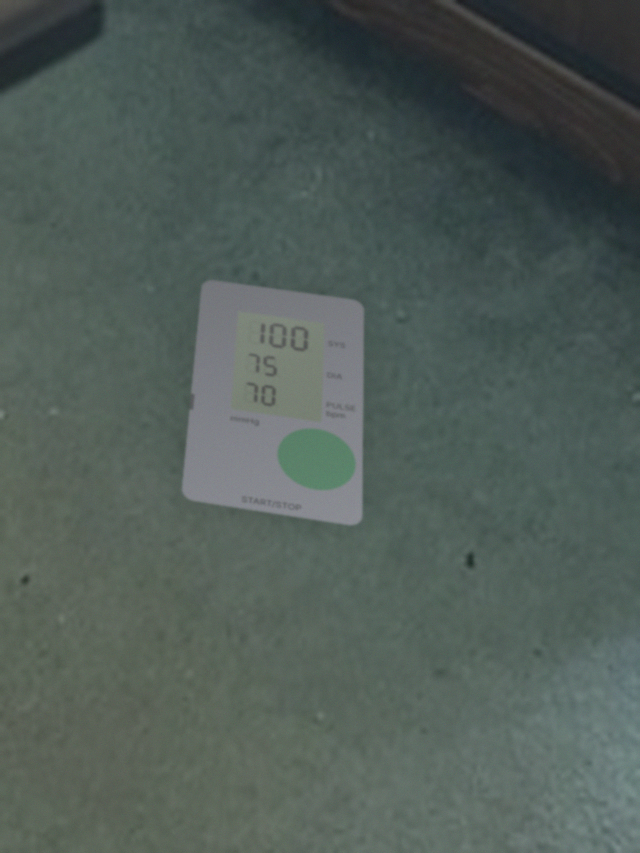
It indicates 70 bpm
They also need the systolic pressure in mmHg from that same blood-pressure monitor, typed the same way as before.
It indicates 100 mmHg
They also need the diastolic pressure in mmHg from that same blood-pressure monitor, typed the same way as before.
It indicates 75 mmHg
